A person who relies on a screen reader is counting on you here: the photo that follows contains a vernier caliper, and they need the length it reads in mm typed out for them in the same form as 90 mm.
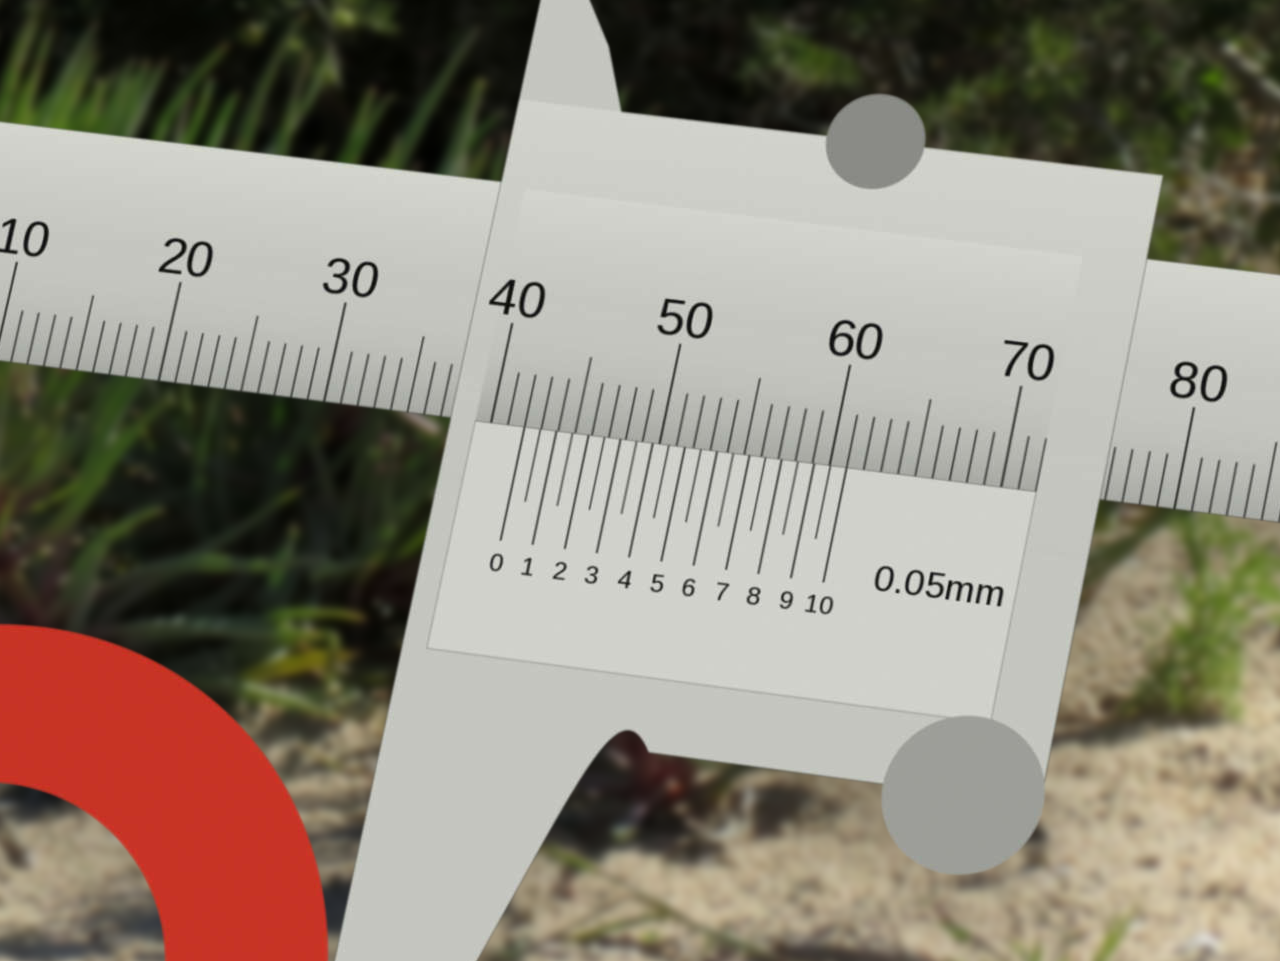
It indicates 42.0 mm
